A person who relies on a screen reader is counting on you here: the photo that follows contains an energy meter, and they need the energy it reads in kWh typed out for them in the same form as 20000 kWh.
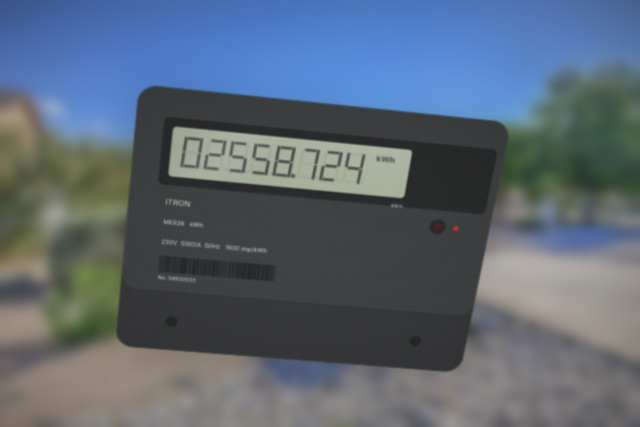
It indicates 2558.724 kWh
